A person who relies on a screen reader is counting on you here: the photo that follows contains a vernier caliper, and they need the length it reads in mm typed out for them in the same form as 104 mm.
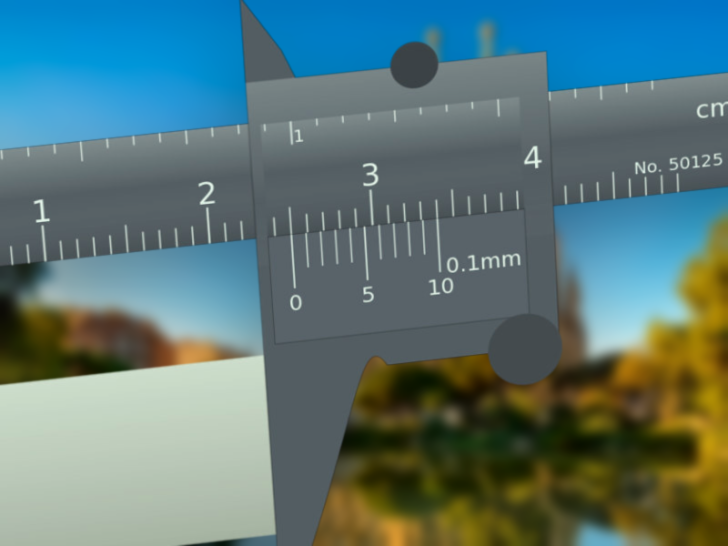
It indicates 25.0 mm
